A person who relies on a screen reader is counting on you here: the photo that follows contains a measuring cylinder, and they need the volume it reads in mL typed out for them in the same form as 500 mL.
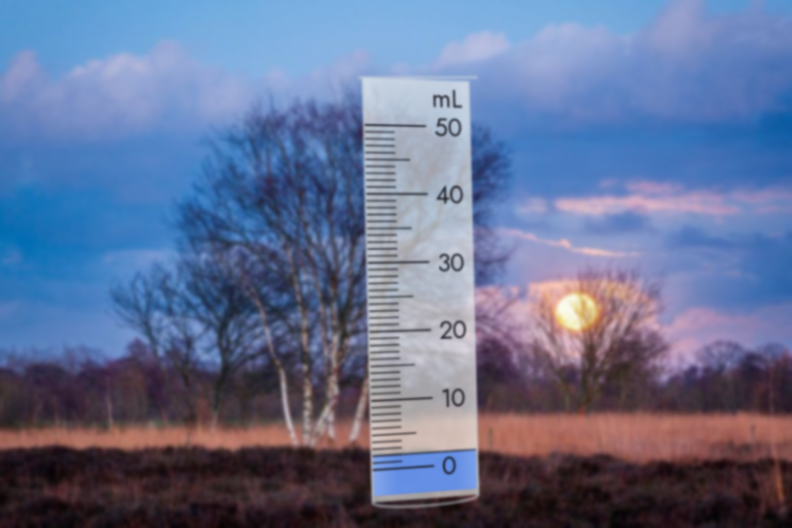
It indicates 2 mL
